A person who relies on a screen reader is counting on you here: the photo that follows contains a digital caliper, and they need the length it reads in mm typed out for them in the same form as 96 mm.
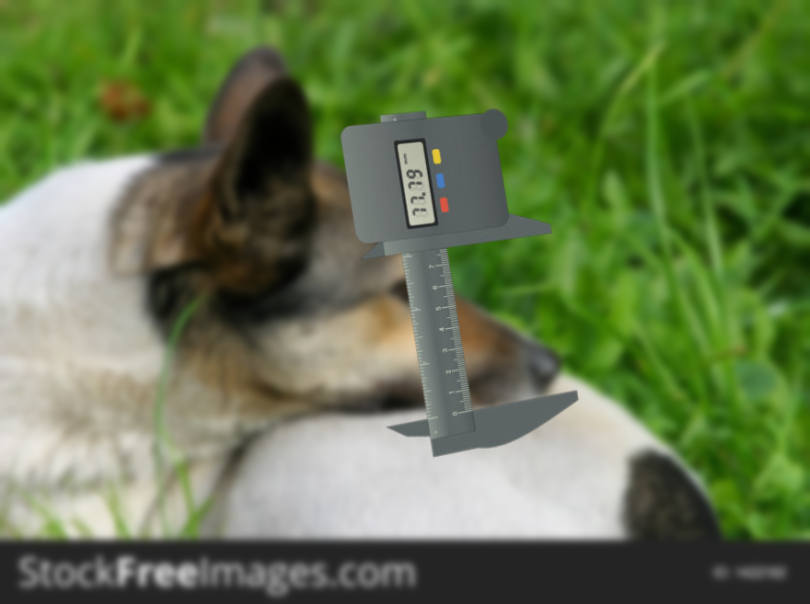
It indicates 77.79 mm
